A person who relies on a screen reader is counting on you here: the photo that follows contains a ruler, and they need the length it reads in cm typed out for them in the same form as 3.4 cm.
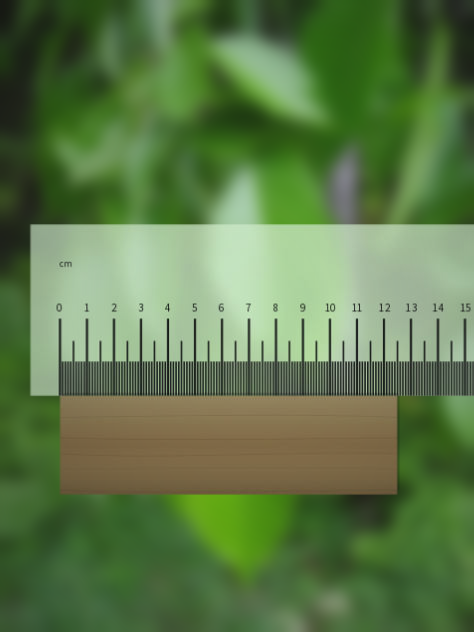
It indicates 12.5 cm
